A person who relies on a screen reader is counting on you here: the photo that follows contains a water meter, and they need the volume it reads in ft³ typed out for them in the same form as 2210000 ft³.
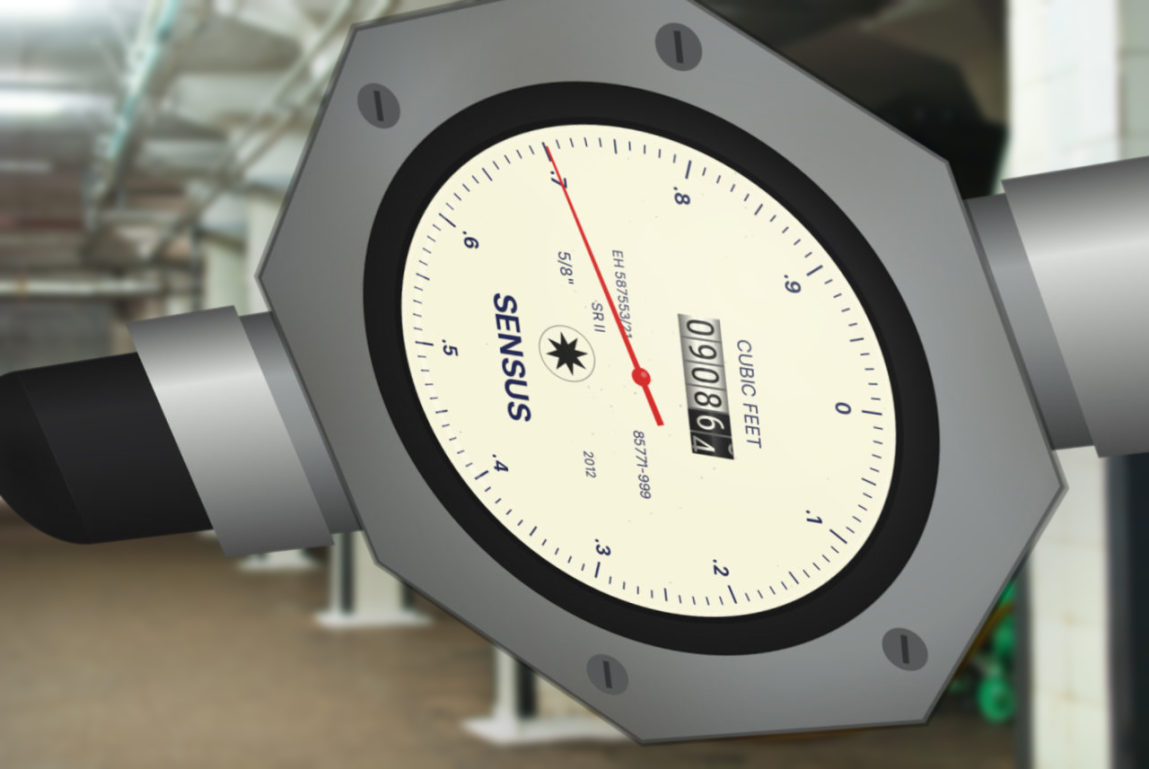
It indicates 90863.70 ft³
